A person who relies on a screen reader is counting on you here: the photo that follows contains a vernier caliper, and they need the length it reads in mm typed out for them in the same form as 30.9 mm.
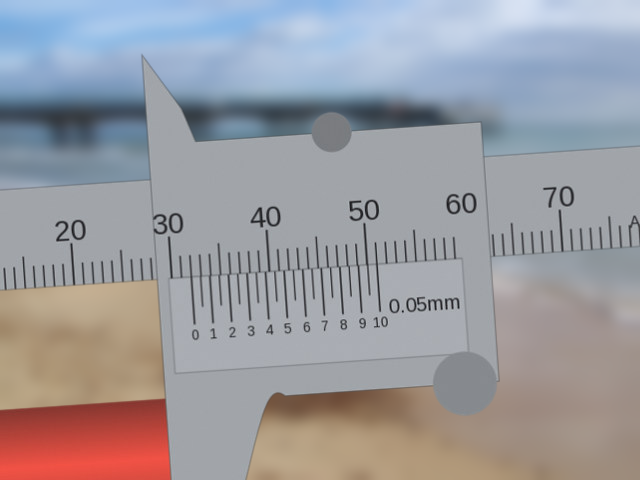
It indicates 32.0 mm
